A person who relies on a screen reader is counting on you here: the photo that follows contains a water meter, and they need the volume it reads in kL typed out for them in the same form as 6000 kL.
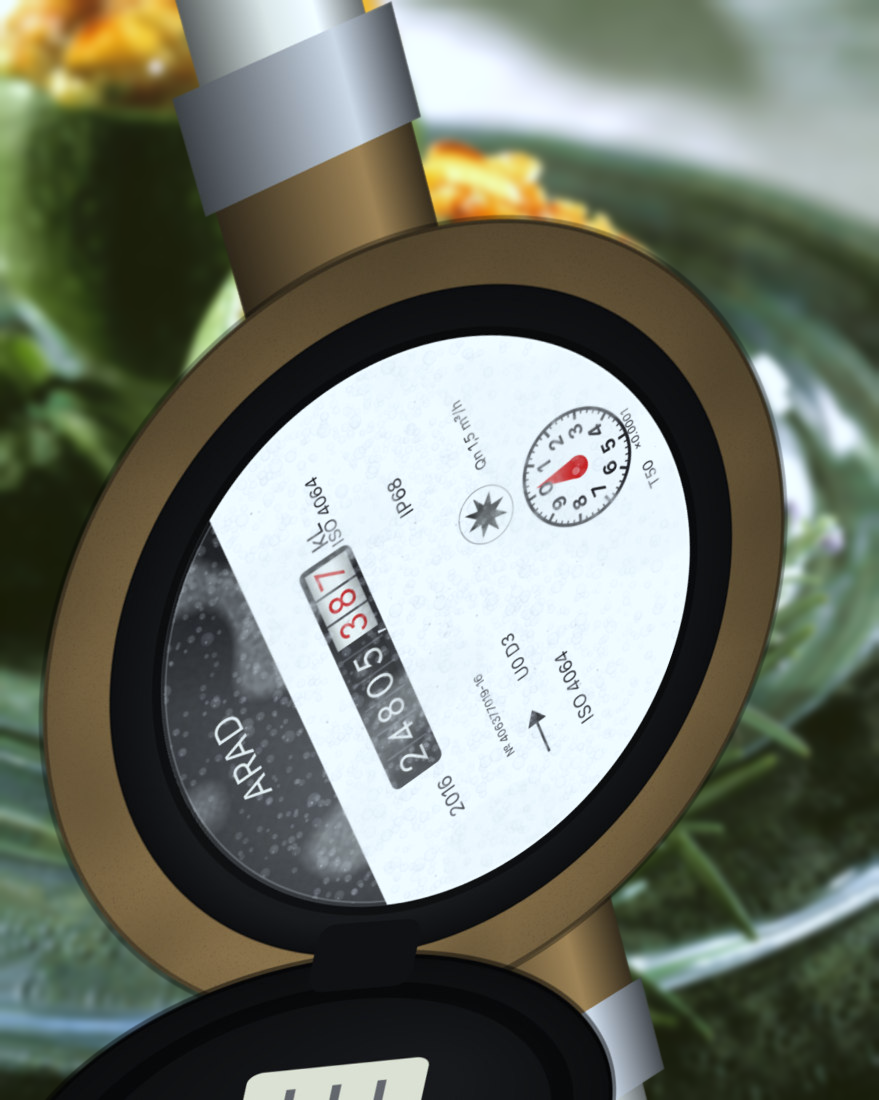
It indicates 24805.3870 kL
